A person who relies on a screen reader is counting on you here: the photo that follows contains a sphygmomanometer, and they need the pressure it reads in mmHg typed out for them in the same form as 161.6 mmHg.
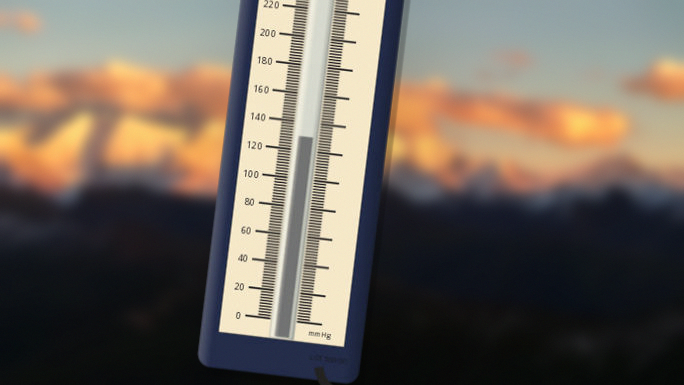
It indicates 130 mmHg
